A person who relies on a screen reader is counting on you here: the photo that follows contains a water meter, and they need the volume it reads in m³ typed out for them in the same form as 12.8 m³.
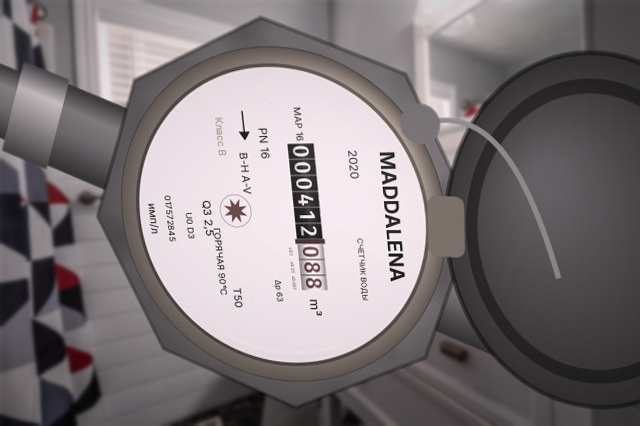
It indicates 412.088 m³
